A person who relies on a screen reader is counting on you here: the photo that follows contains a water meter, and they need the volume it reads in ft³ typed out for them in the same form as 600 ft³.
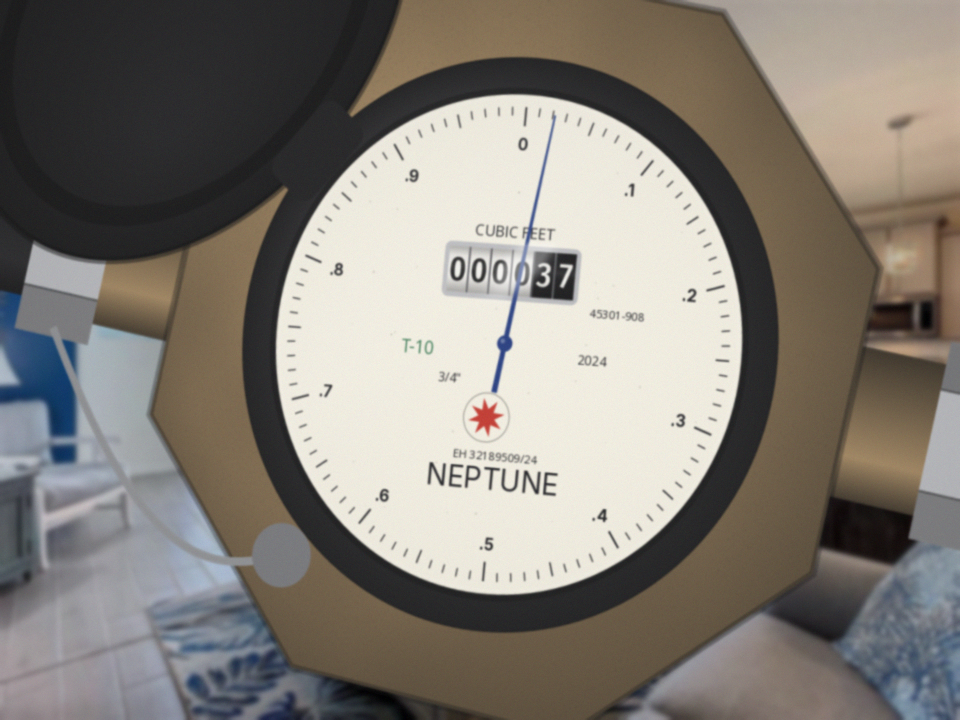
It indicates 37.02 ft³
